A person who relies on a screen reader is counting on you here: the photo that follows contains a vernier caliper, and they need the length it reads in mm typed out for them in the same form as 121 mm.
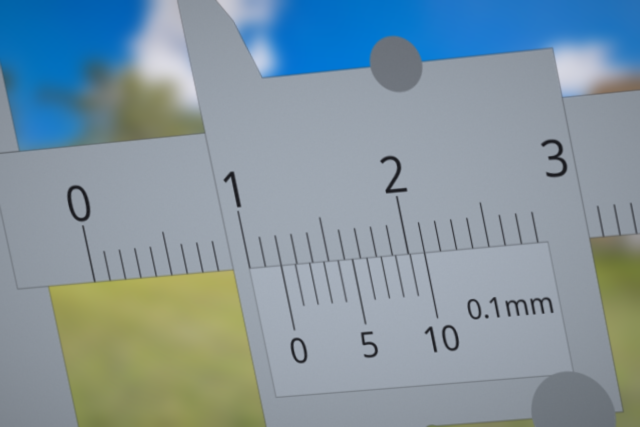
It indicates 12.0 mm
